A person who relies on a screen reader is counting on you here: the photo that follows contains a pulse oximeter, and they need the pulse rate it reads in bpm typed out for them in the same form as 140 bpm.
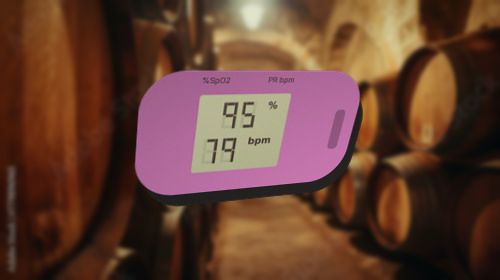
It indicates 79 bpm
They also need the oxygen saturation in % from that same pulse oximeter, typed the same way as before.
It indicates 95 %
